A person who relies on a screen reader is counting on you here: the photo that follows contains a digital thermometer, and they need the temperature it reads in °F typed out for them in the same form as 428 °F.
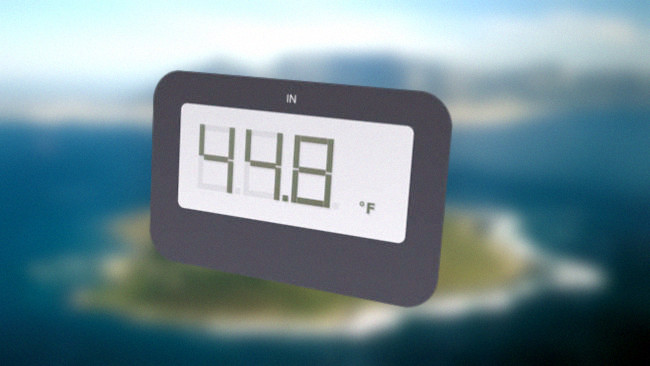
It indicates 44.8 °F
